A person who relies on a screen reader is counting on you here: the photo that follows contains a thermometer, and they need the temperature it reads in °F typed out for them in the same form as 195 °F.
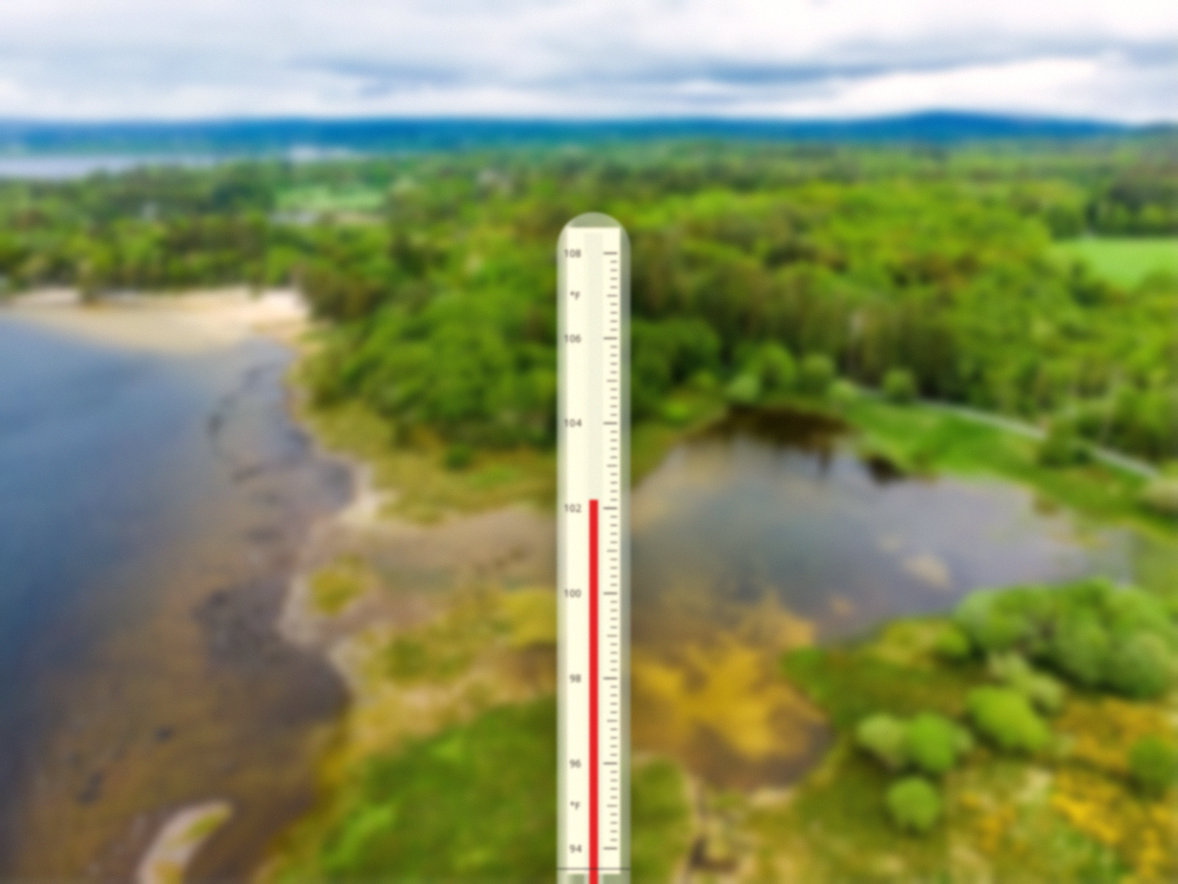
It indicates 102.2 °F
